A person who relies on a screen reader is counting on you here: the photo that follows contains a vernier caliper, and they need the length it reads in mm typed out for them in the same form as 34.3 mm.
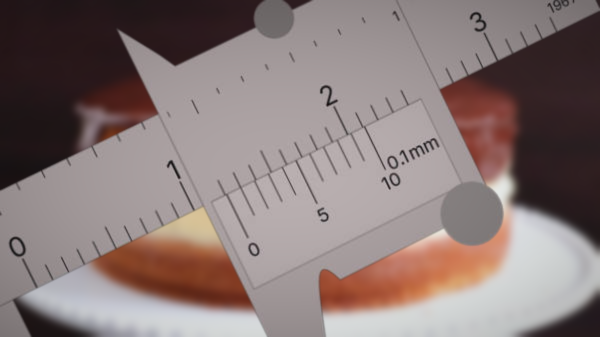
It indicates 12.1 mm
